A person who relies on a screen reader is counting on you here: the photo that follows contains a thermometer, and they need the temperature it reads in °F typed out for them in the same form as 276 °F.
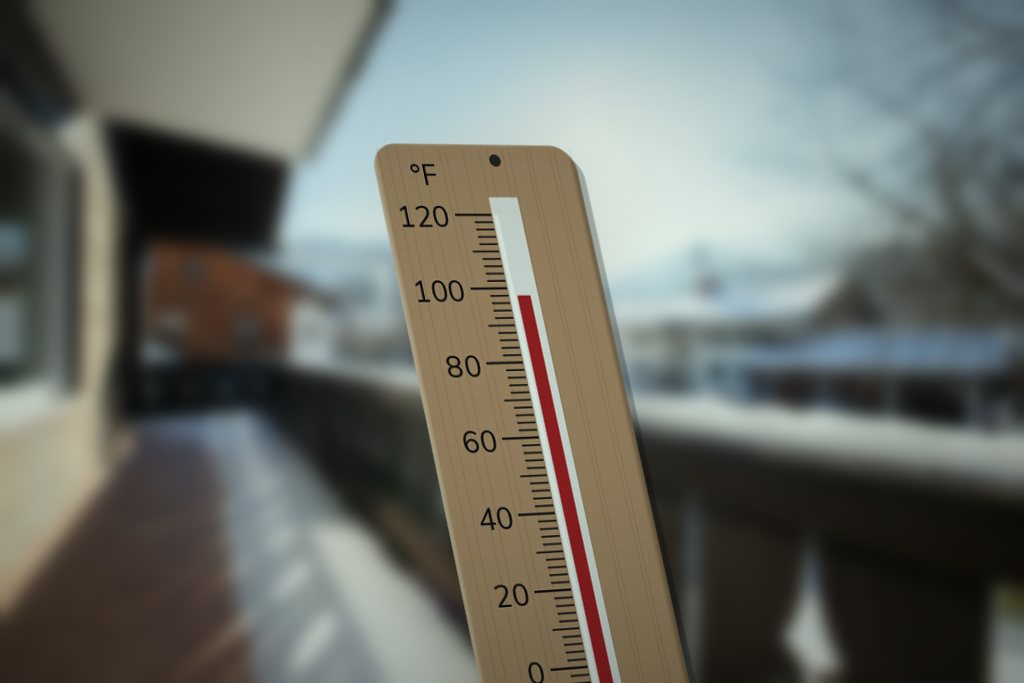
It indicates 98 °F
